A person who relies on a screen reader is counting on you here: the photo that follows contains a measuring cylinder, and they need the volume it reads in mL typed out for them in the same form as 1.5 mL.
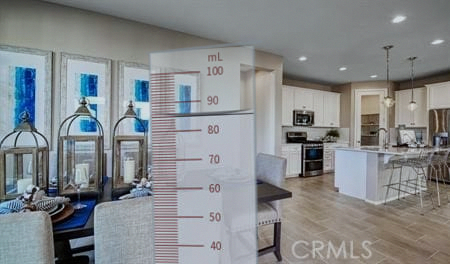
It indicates 85 mL
